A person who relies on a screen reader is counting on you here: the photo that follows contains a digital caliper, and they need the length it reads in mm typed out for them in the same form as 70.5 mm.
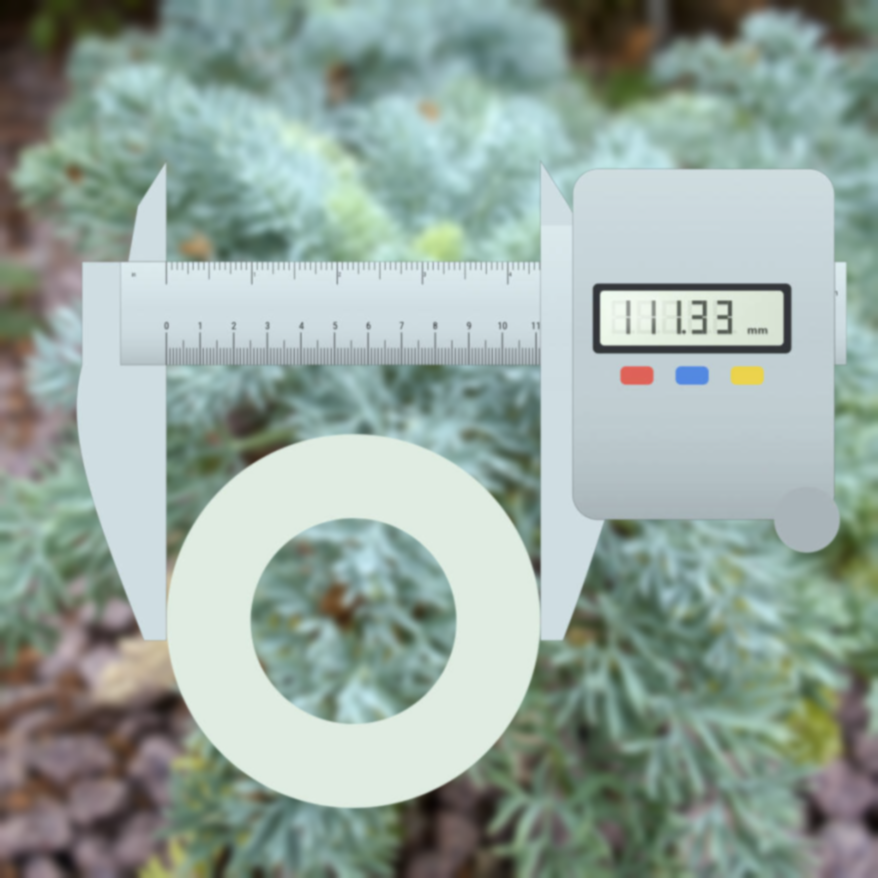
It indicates 111.33 mm
